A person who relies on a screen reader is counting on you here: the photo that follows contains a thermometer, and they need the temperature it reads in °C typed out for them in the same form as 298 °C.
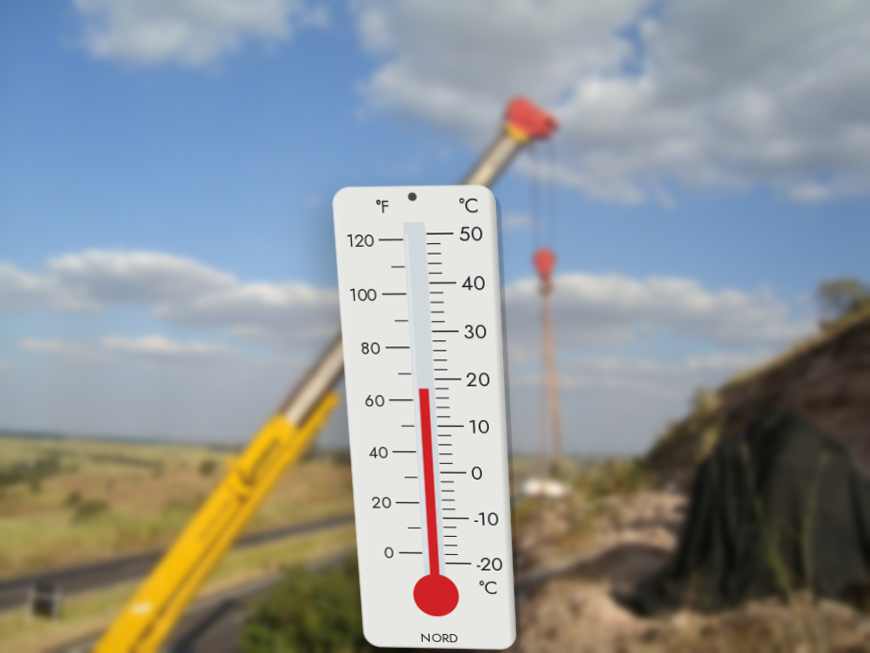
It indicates 18 °C
